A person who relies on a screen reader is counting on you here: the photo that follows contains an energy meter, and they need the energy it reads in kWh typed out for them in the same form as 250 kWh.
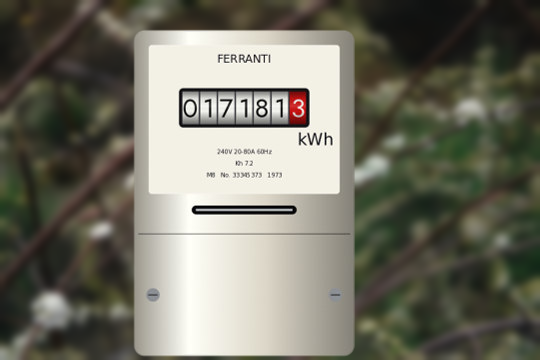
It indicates 17181.3 kWh
